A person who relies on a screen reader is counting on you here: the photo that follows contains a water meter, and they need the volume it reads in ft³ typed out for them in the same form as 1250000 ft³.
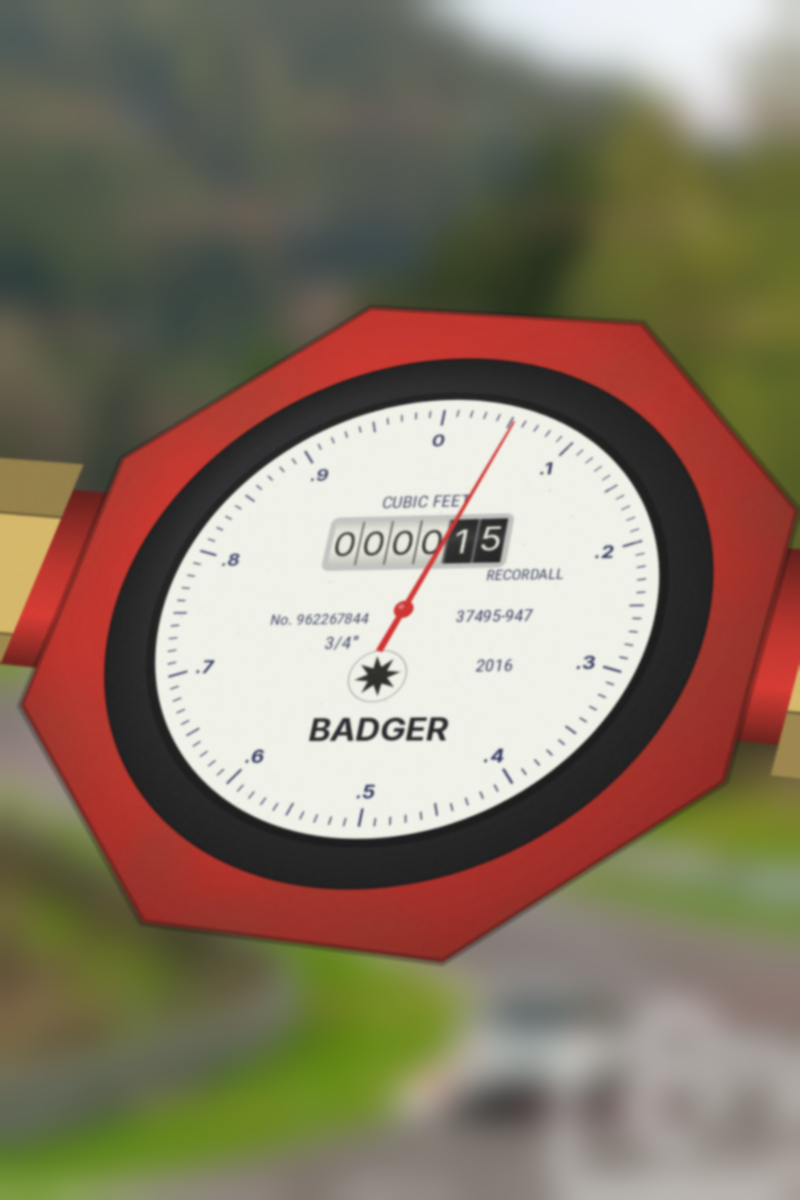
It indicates 15.05 ft³
